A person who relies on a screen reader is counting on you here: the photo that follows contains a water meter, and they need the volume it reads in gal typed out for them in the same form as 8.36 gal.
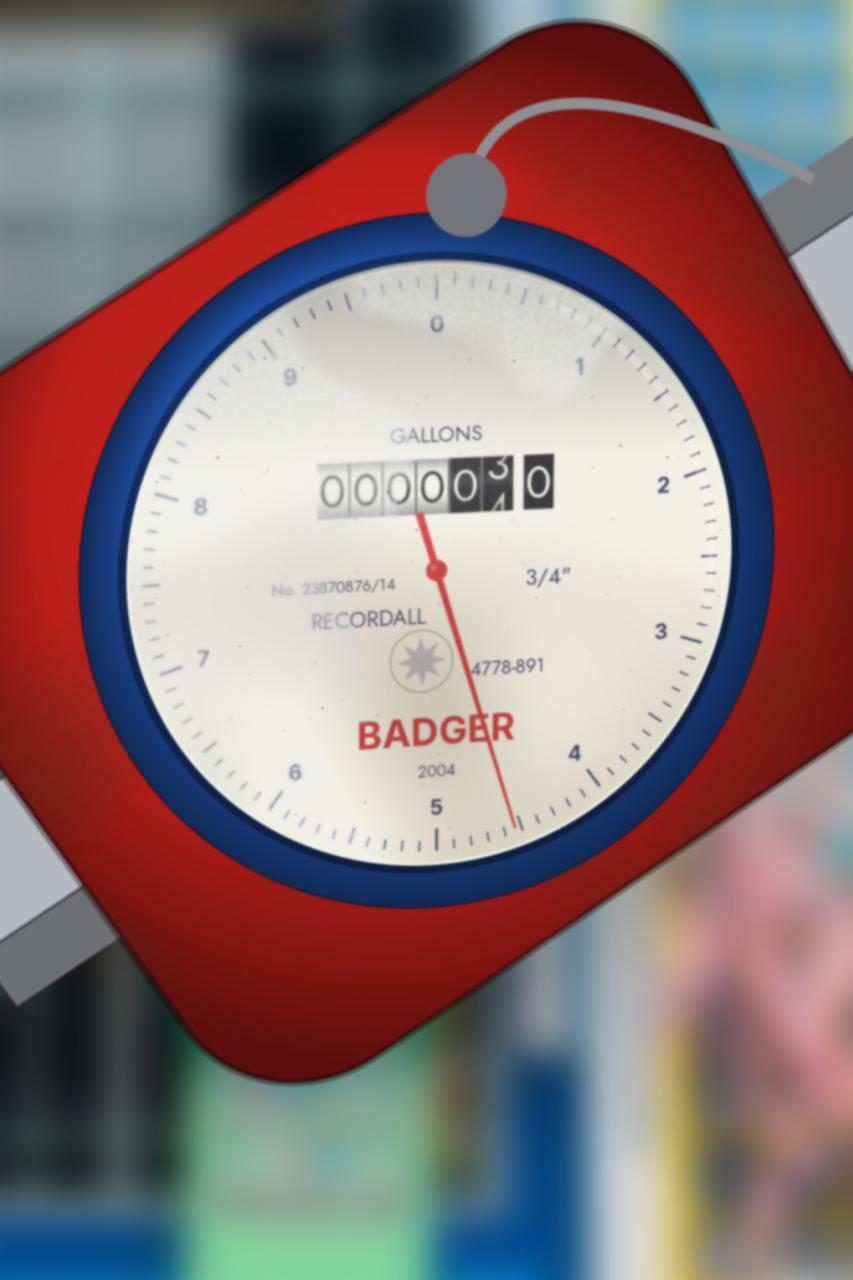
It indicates 34.5 gal
